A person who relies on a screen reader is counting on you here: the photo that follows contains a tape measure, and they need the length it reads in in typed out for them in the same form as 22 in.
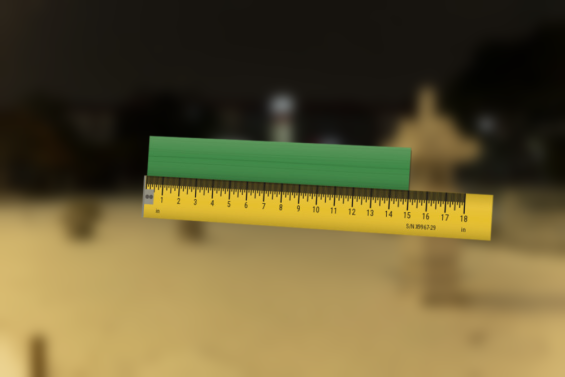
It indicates 15 in
